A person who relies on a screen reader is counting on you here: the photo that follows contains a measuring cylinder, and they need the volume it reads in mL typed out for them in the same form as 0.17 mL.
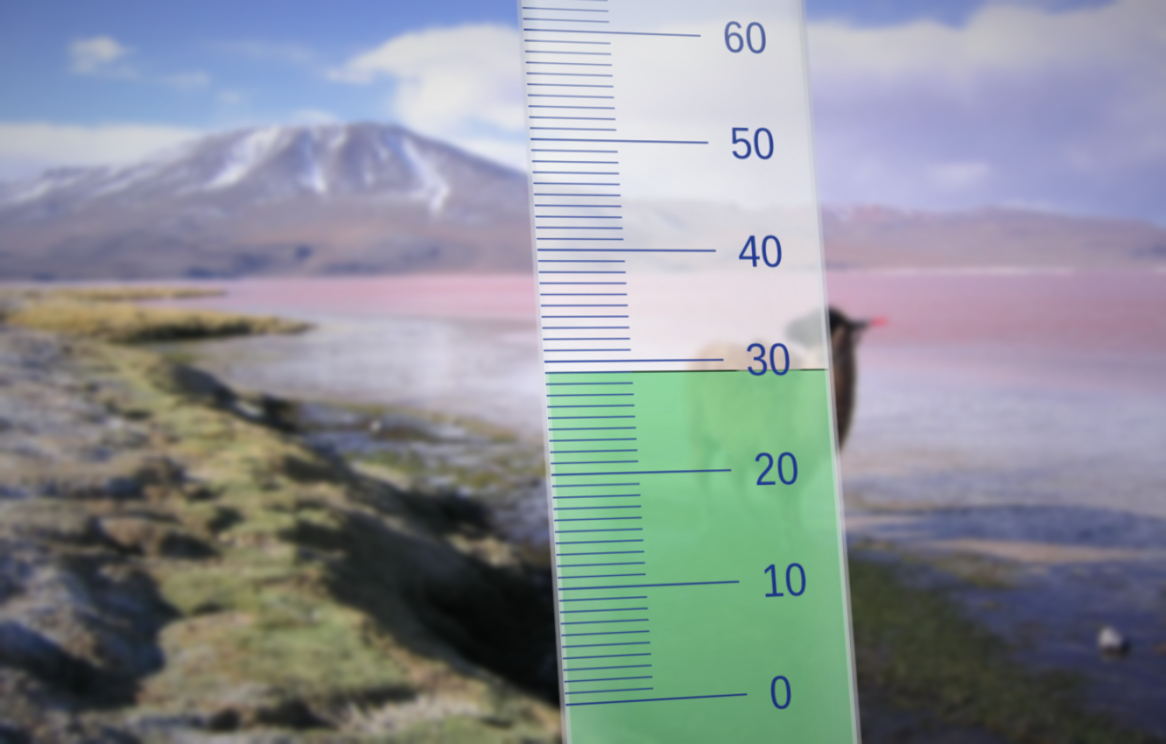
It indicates 29 mL
